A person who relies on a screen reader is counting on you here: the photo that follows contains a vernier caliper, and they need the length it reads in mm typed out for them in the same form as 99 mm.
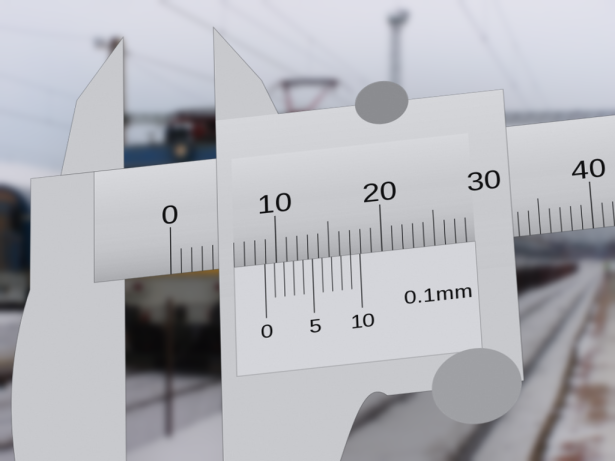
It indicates 8.9 mm
